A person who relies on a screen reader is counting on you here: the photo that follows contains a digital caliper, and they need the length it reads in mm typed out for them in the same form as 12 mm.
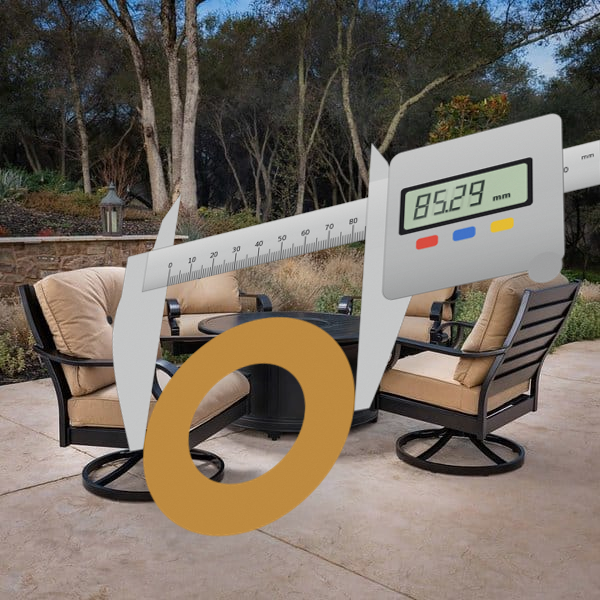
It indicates 85.29 mm
